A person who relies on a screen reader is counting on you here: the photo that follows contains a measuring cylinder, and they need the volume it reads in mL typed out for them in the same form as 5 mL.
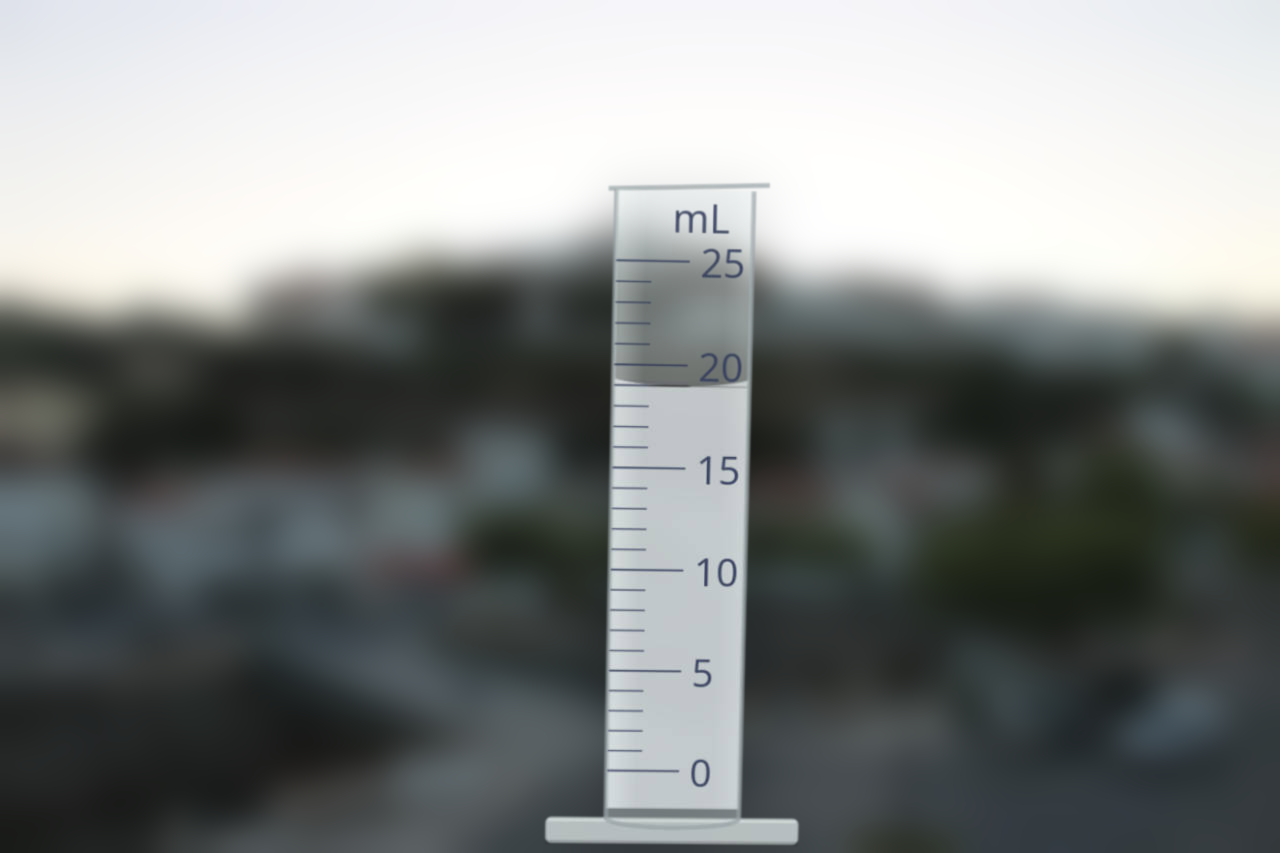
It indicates 19 mL
